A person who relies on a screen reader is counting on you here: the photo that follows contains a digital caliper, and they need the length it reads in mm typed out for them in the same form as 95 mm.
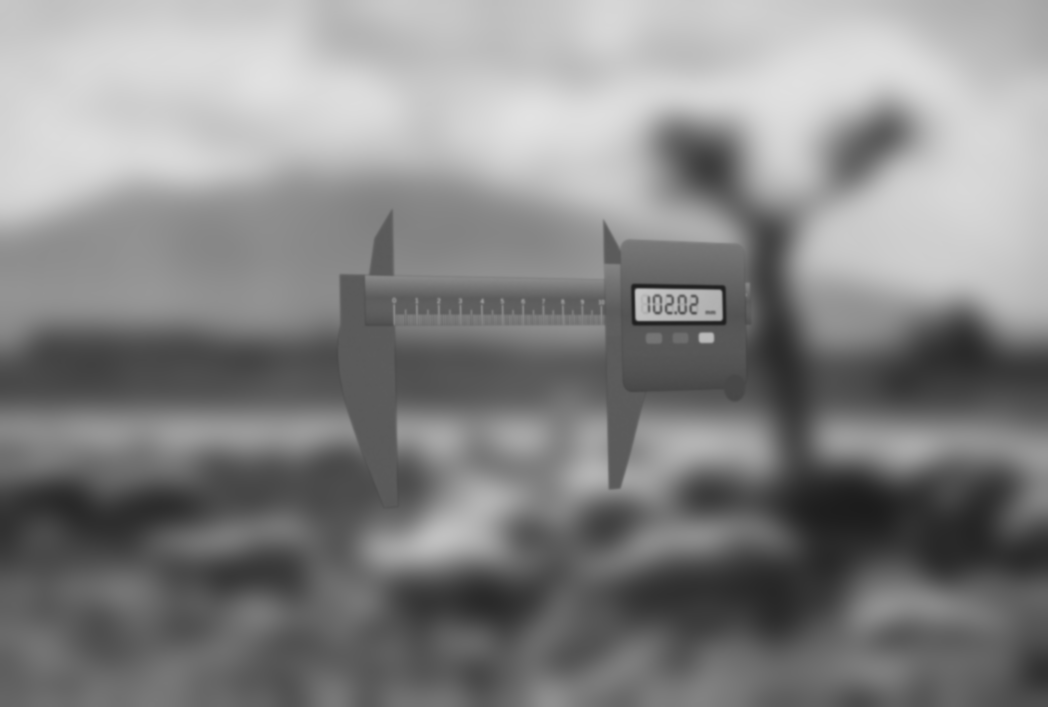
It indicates 102.02 mm
